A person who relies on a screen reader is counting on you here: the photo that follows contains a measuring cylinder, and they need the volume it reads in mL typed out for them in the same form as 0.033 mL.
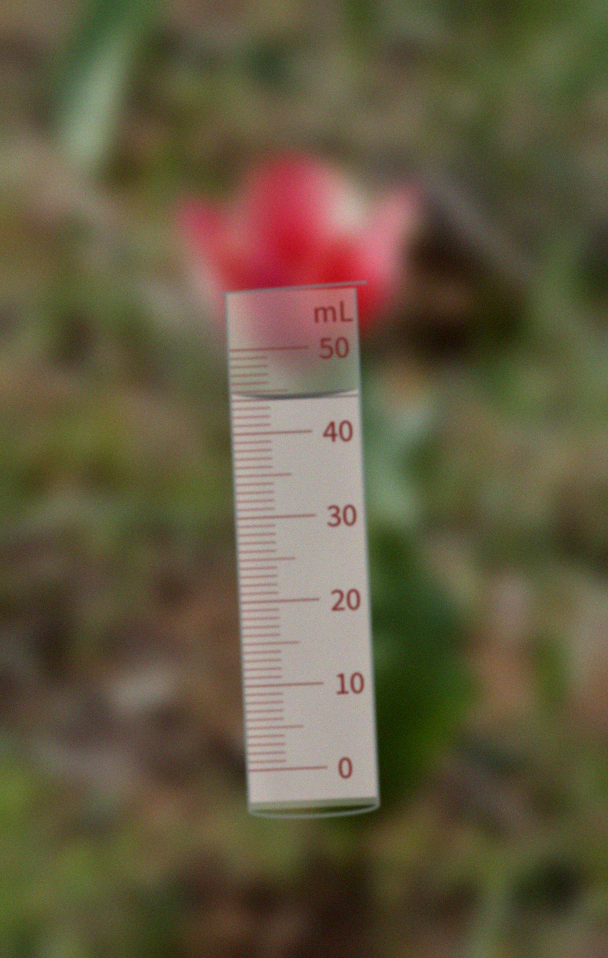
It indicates 44 mL
